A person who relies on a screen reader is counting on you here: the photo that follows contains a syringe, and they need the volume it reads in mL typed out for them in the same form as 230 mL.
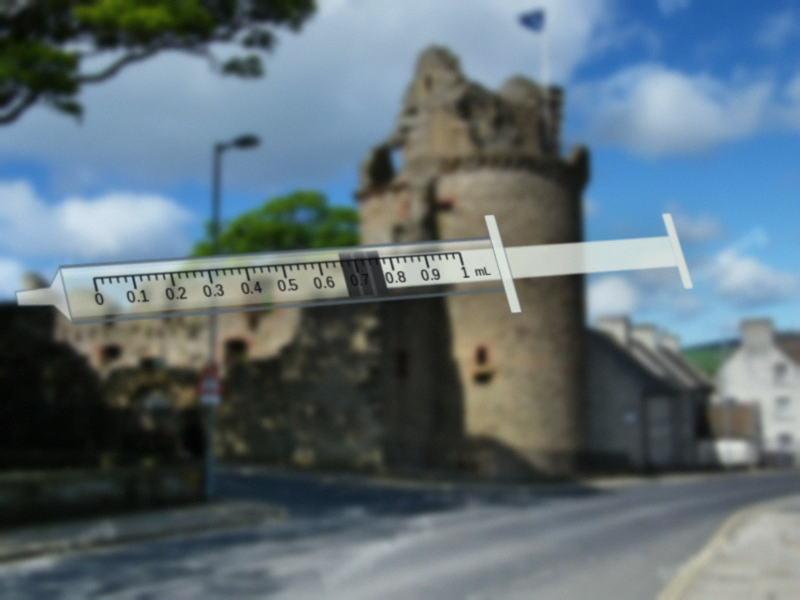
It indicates 0.66 mL
